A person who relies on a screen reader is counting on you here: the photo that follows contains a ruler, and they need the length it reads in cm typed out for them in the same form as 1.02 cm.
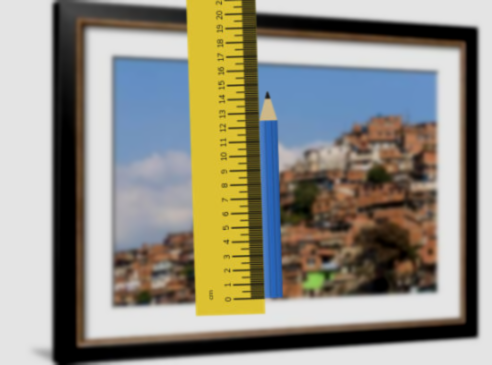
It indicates 14.5 cm
